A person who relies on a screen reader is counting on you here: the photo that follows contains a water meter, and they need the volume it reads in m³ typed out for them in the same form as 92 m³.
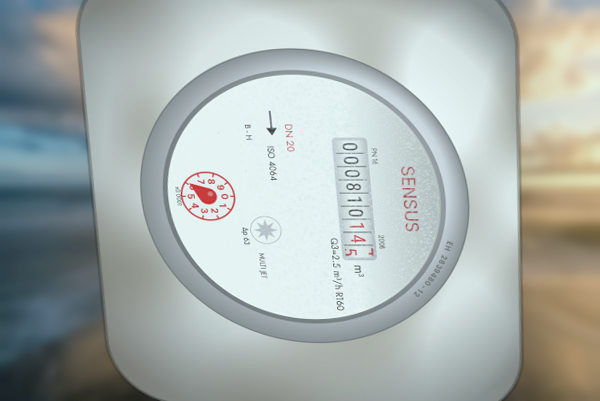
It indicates 810.1446 m³
